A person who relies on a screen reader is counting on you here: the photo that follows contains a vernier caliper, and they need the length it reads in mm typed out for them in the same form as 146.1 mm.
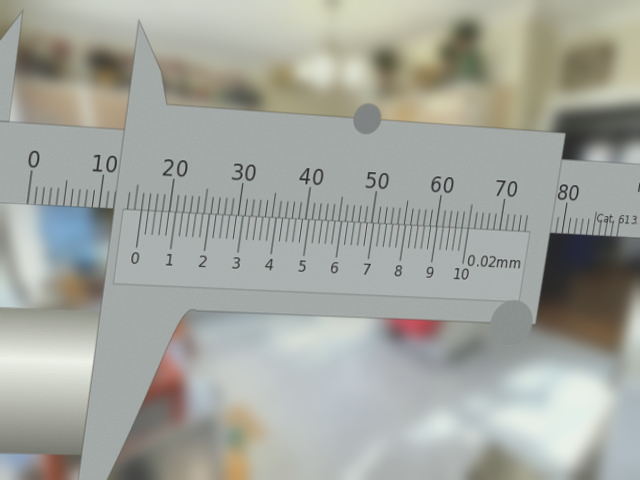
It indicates 16.0 mm
